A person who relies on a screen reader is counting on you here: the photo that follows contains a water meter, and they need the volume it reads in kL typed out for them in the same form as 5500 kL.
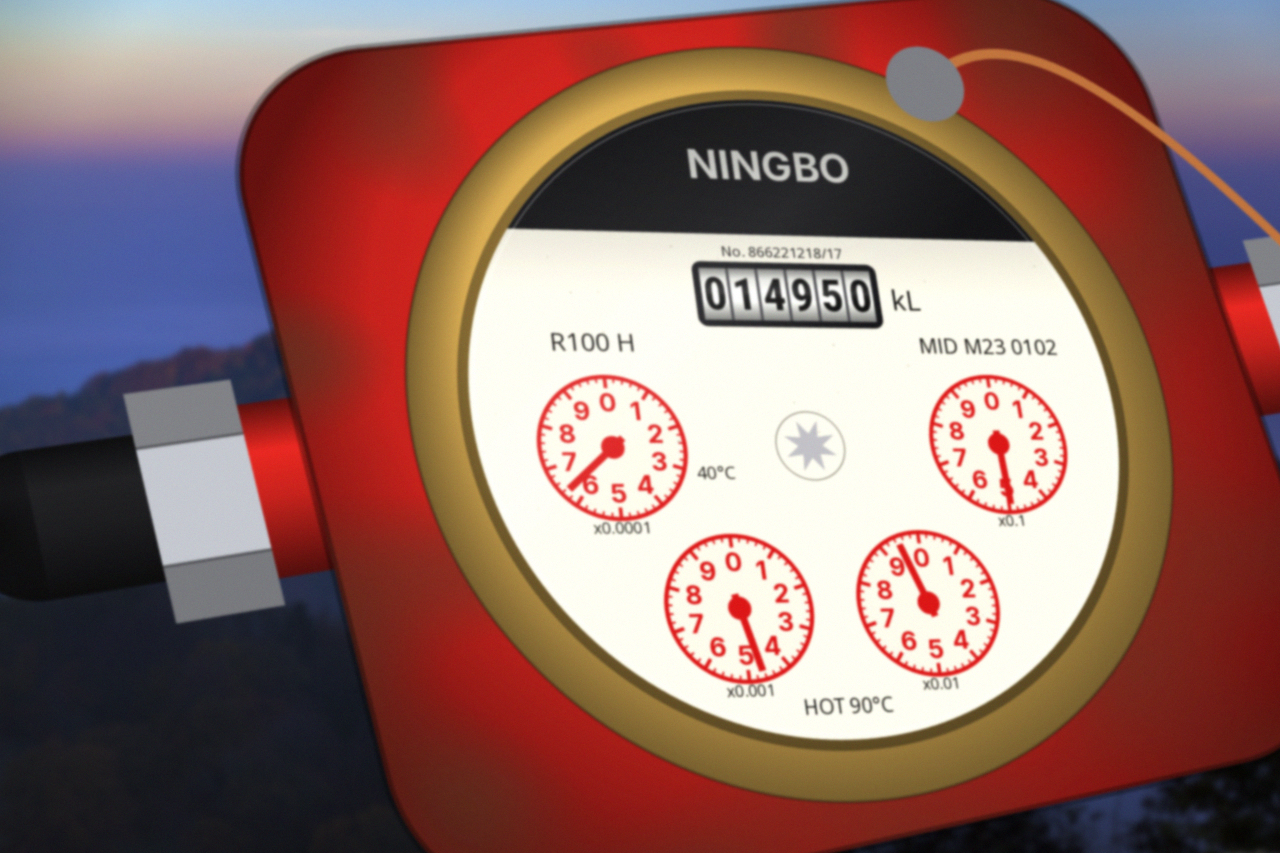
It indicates 14950.4946 kL
